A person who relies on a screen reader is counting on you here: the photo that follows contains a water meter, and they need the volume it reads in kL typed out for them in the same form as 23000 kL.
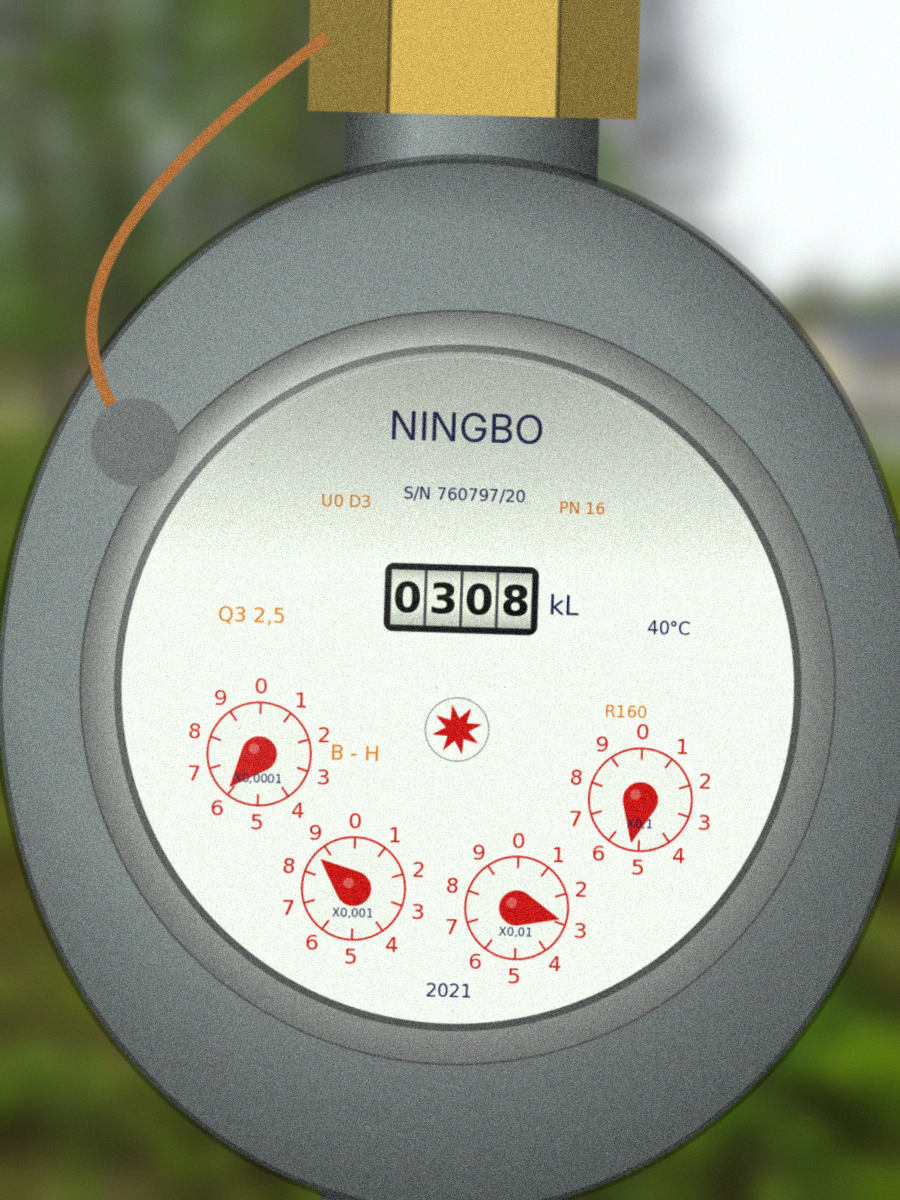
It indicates 308.5286 kL
